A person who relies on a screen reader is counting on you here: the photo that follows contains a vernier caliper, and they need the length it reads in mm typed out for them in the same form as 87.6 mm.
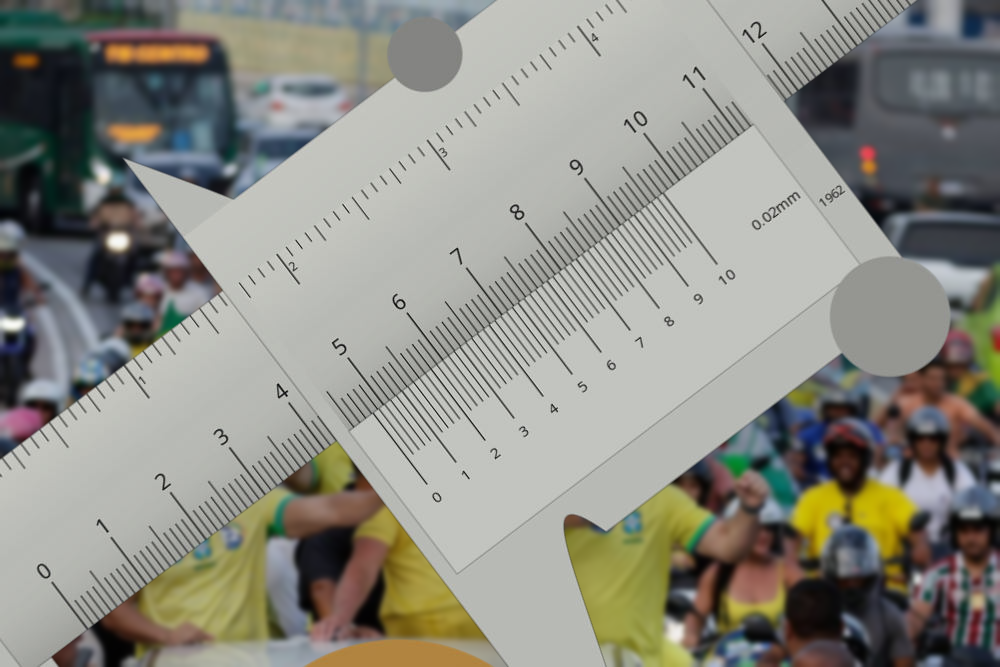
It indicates 48.2 mm
